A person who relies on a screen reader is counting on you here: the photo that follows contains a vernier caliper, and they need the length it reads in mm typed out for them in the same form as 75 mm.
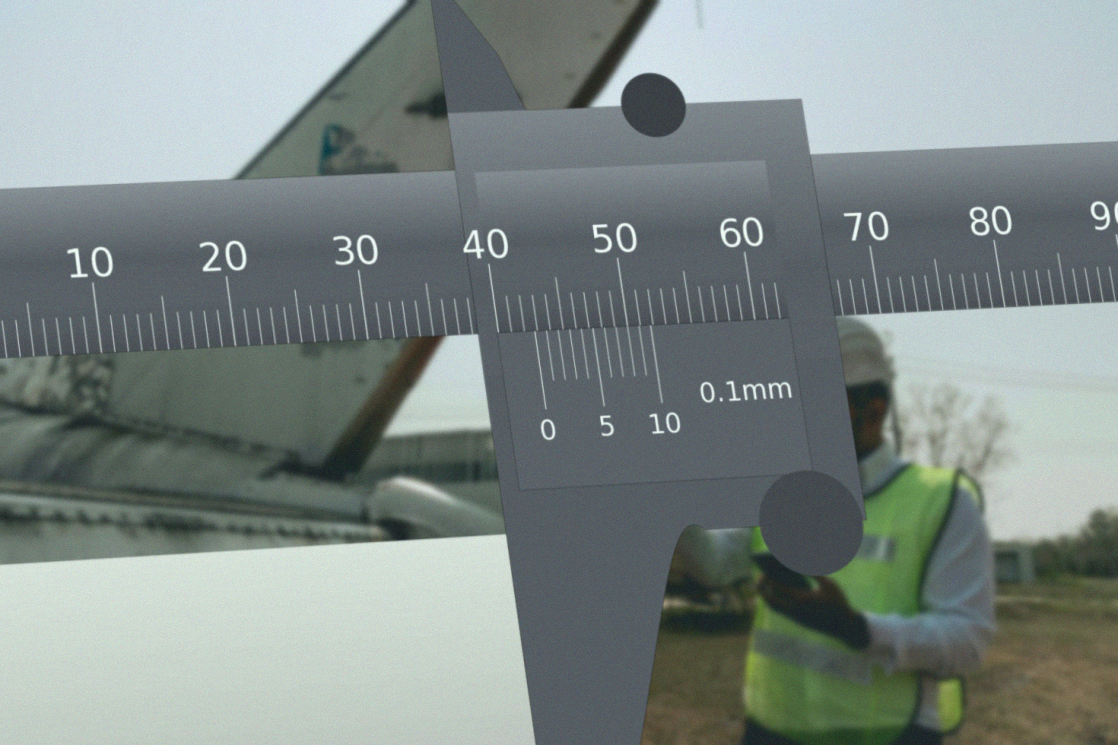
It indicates 42.8 mm
